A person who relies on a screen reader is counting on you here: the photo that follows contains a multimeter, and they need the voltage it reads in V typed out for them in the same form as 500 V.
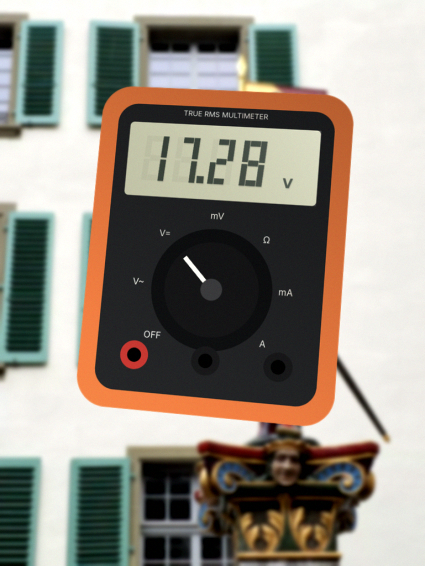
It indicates 17.28 V
